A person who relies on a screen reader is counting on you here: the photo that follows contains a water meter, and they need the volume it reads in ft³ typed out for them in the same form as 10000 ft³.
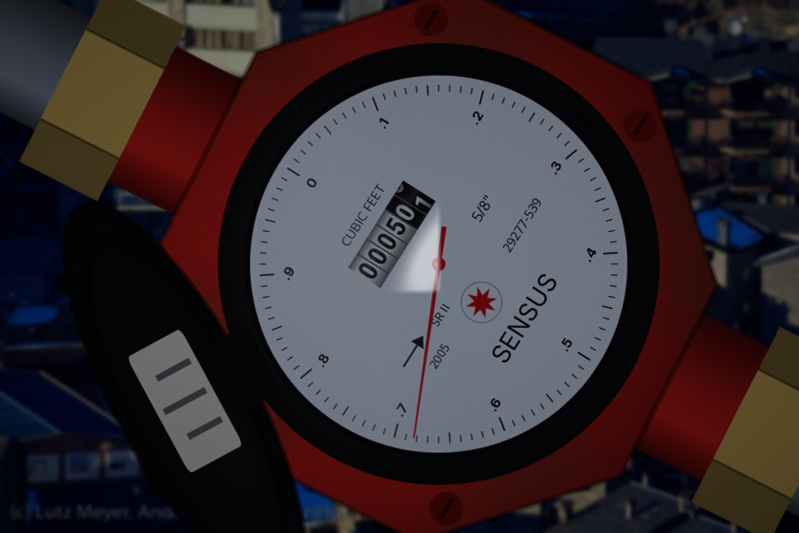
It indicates 500.68 ft³
